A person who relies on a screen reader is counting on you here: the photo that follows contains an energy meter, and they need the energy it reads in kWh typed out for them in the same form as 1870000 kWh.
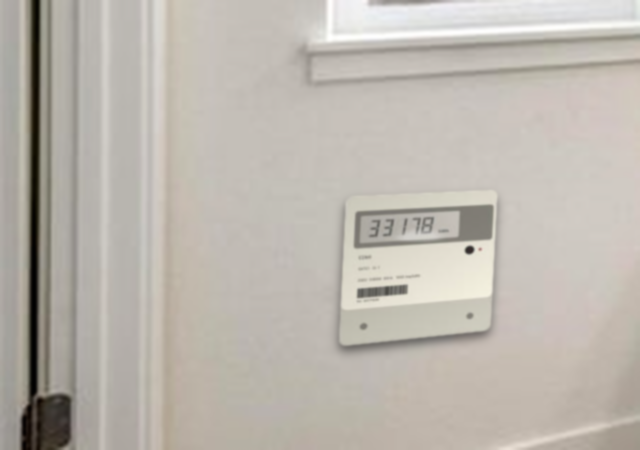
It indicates 33178 kWh
